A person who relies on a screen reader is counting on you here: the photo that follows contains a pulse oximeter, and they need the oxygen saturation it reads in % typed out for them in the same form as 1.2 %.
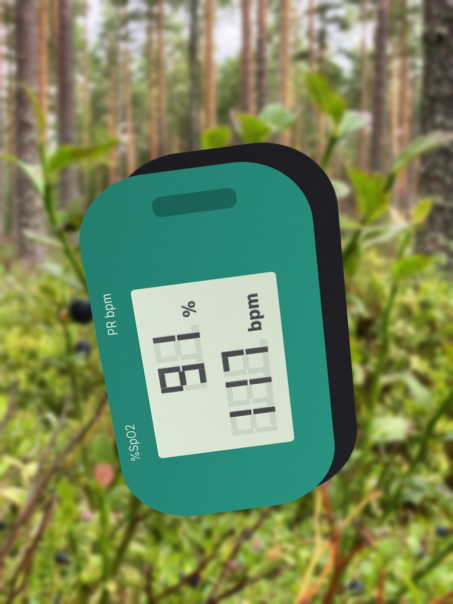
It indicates 91 %
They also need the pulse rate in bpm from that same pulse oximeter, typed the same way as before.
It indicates 117 bpm
